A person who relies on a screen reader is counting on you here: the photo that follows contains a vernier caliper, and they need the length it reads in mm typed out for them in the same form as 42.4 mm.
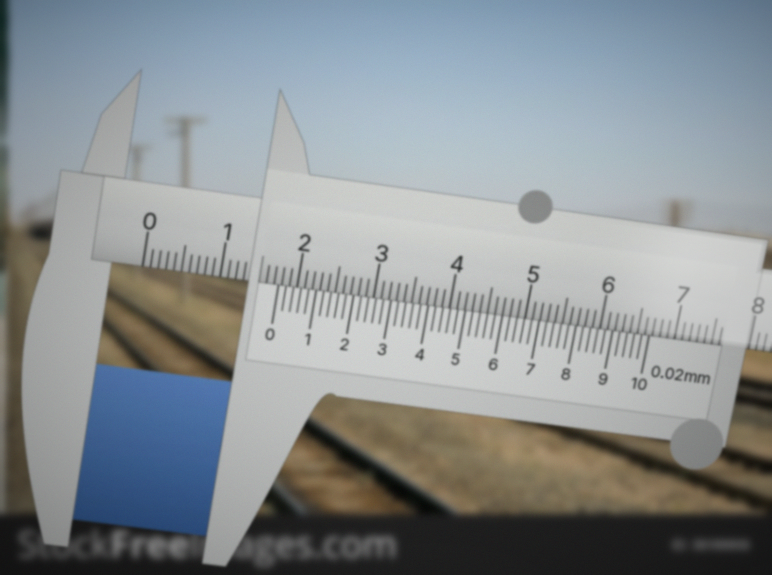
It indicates 17.6 mm
